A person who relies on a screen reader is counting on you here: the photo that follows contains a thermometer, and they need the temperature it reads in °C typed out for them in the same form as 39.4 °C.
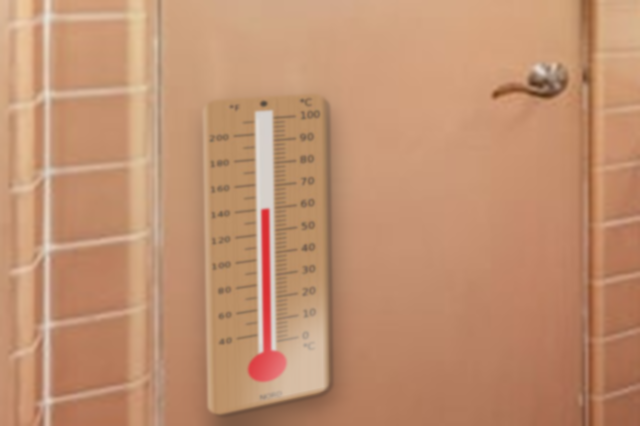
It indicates 60 °C
